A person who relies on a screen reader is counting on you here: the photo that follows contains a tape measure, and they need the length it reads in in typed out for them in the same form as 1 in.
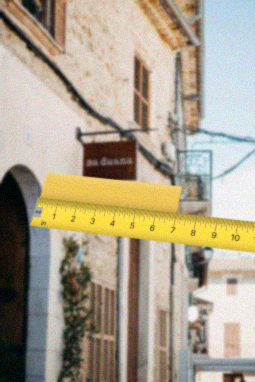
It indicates 7 in
